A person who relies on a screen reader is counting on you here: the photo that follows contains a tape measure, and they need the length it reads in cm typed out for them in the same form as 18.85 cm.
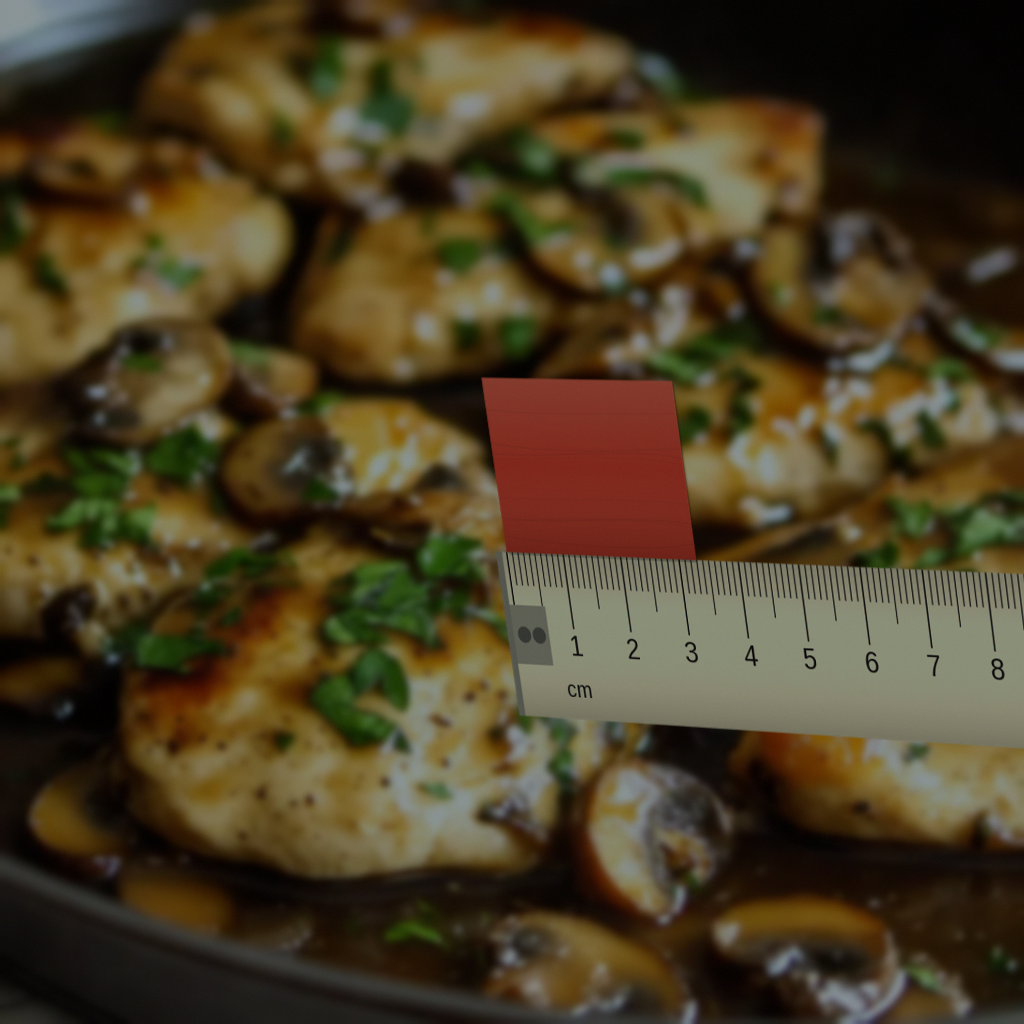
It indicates 3.3 cm
